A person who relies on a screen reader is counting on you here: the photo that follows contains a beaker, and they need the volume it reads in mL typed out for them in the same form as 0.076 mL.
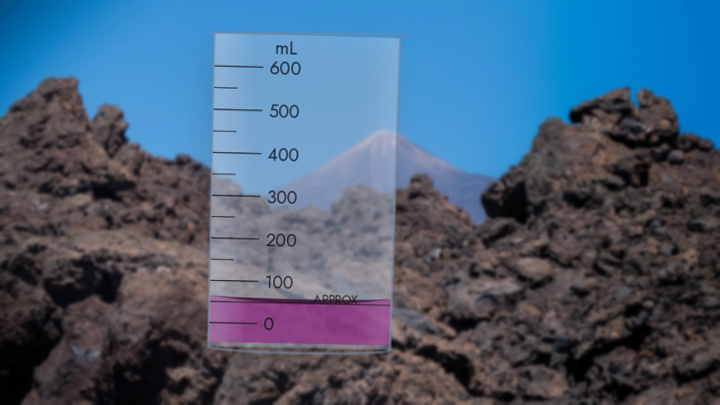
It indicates 50 mL
